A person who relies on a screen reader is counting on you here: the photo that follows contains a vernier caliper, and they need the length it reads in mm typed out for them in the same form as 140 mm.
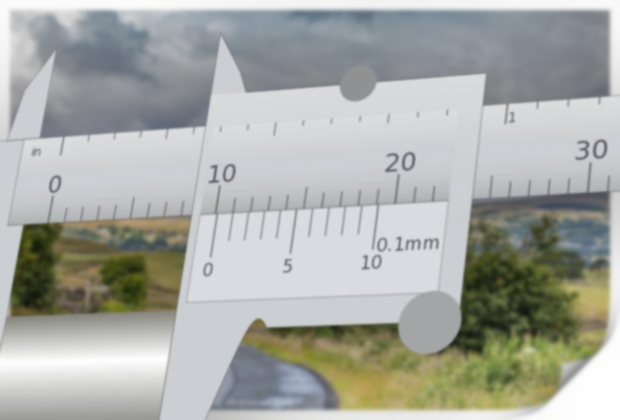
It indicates 10.1 mm
